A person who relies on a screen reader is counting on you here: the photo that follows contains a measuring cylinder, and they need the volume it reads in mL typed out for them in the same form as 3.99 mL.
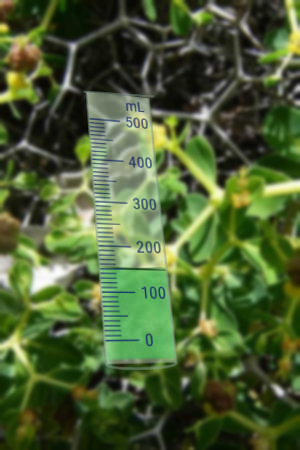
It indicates 150 mL
